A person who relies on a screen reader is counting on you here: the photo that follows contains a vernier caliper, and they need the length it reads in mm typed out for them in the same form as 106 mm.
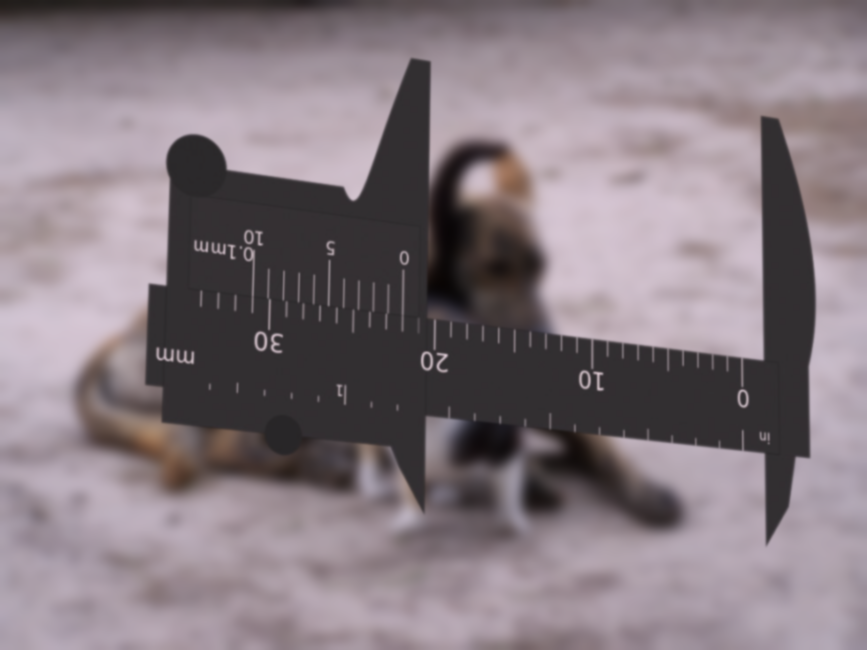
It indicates 22.0 mm
